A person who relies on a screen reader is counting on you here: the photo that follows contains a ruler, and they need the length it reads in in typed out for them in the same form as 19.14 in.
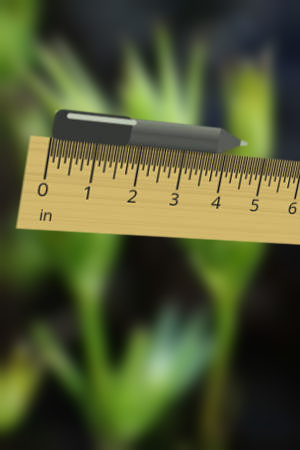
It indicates 4.5 in
